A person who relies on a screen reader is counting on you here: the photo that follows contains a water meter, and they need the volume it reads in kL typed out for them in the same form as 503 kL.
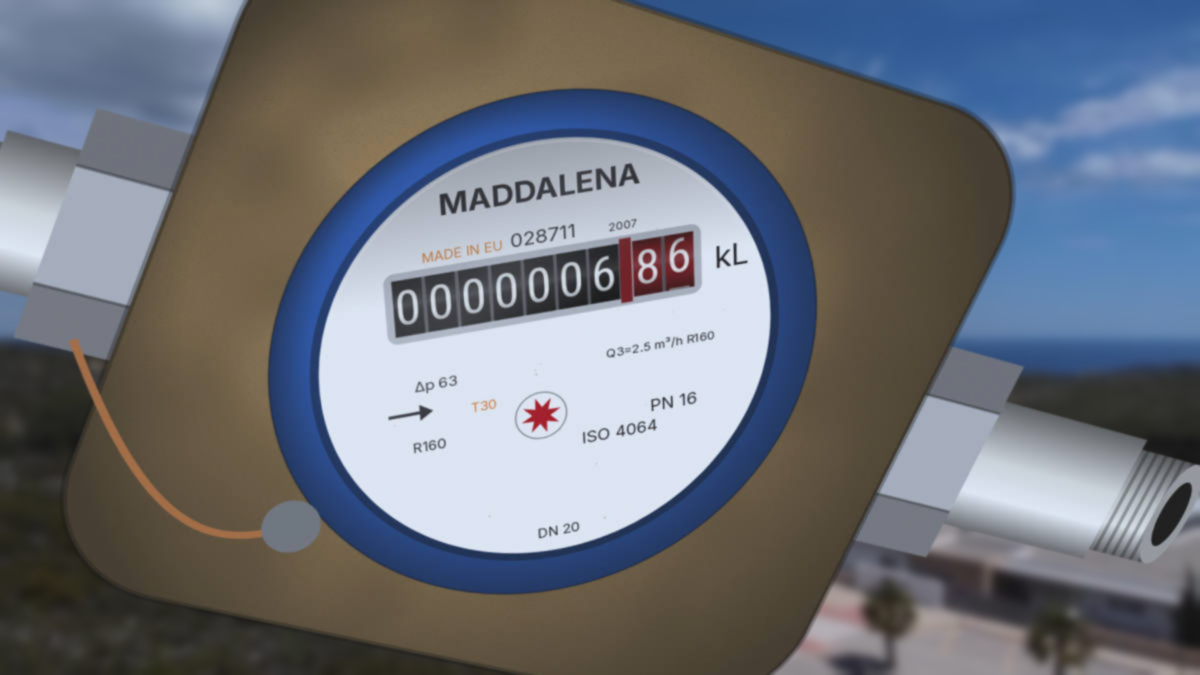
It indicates 6.86 kL
